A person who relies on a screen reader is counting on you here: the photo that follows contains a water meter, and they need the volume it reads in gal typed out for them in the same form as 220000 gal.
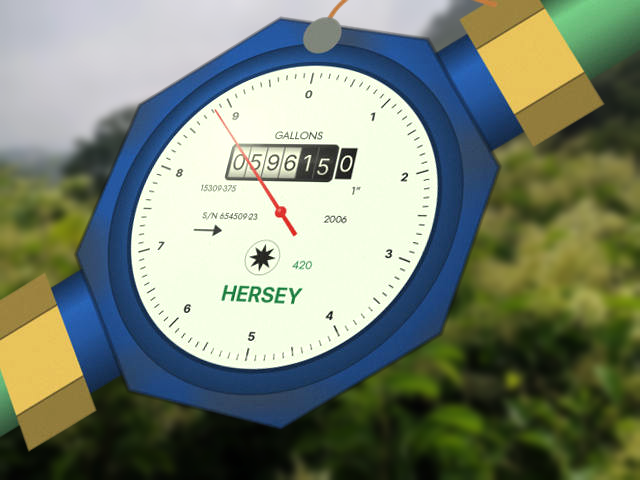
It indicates 596148.8 gal
